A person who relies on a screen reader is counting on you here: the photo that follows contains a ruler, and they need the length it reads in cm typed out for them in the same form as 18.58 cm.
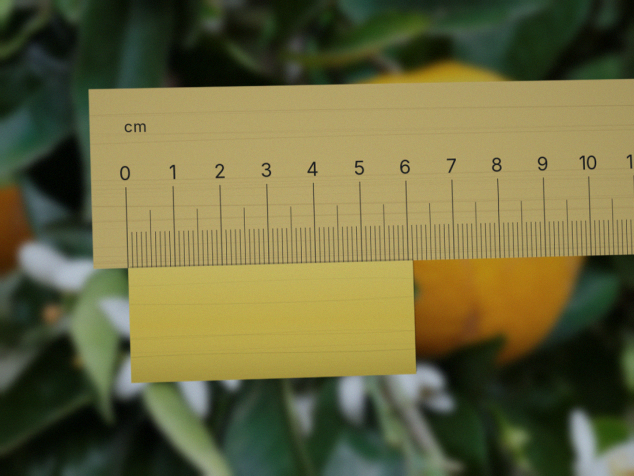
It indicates 6.1 cm
